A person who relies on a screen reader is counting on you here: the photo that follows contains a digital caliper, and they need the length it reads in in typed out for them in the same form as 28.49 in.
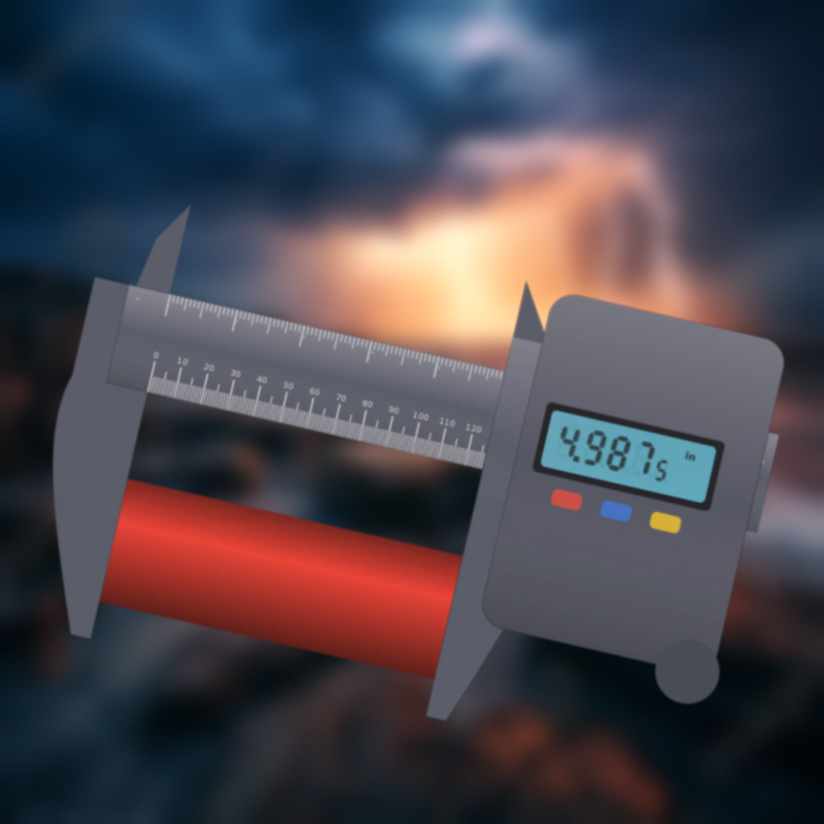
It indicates 4.9875 in
